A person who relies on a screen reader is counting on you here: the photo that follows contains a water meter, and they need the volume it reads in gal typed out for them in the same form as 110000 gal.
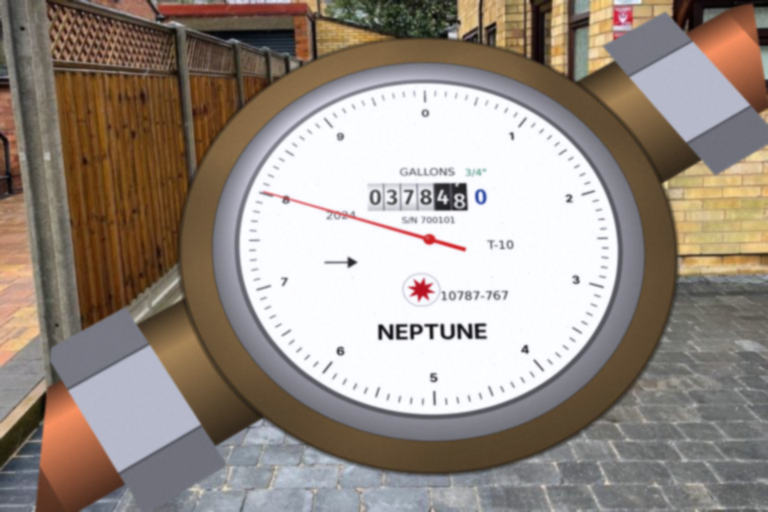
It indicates 378478.0 gal
